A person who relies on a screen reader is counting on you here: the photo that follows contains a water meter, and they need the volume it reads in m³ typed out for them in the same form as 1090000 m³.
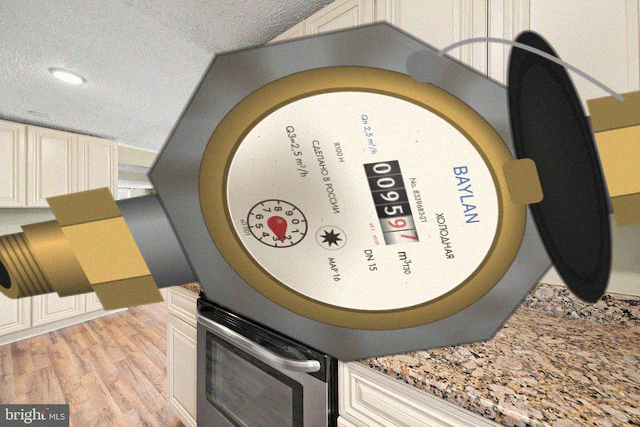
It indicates 95.972 m³
